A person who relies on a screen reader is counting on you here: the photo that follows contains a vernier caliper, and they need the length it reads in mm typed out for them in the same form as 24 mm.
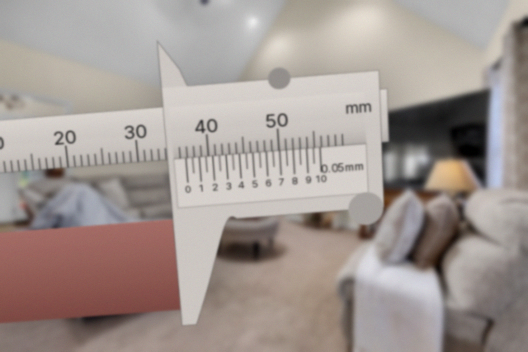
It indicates 36.8 mm
